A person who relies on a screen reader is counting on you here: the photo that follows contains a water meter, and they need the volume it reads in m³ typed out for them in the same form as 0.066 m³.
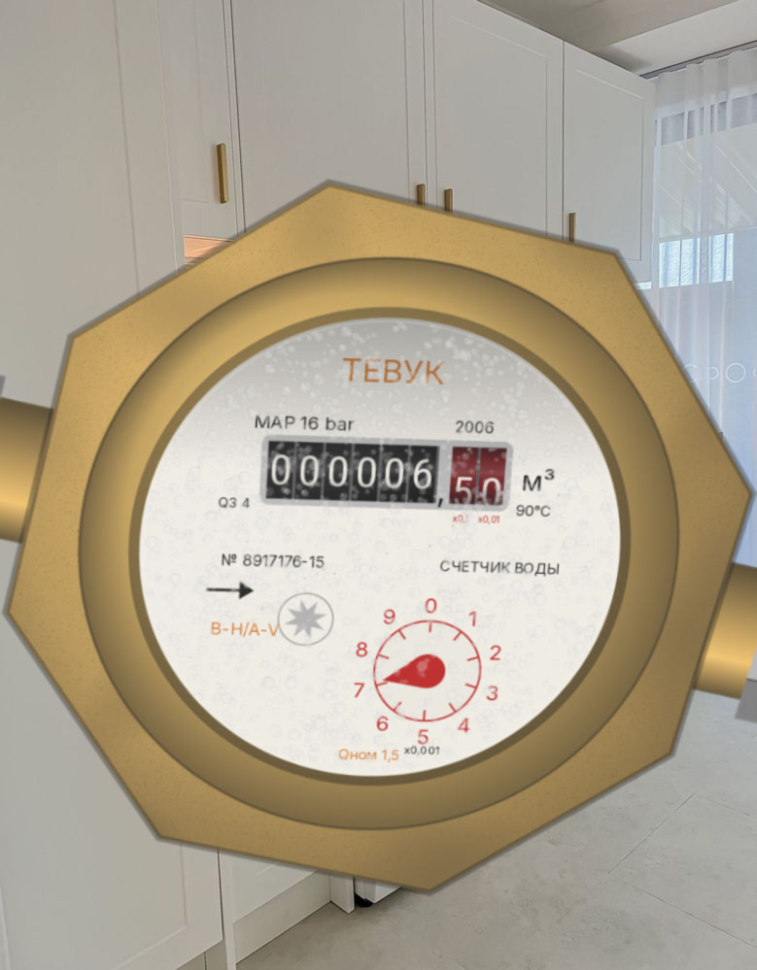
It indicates 6.497 m³
